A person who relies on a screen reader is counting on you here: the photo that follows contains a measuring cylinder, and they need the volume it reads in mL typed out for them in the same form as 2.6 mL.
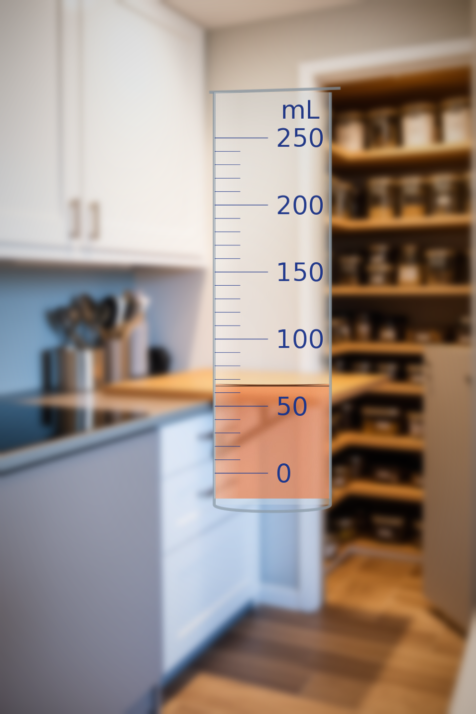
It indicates 65 mL
